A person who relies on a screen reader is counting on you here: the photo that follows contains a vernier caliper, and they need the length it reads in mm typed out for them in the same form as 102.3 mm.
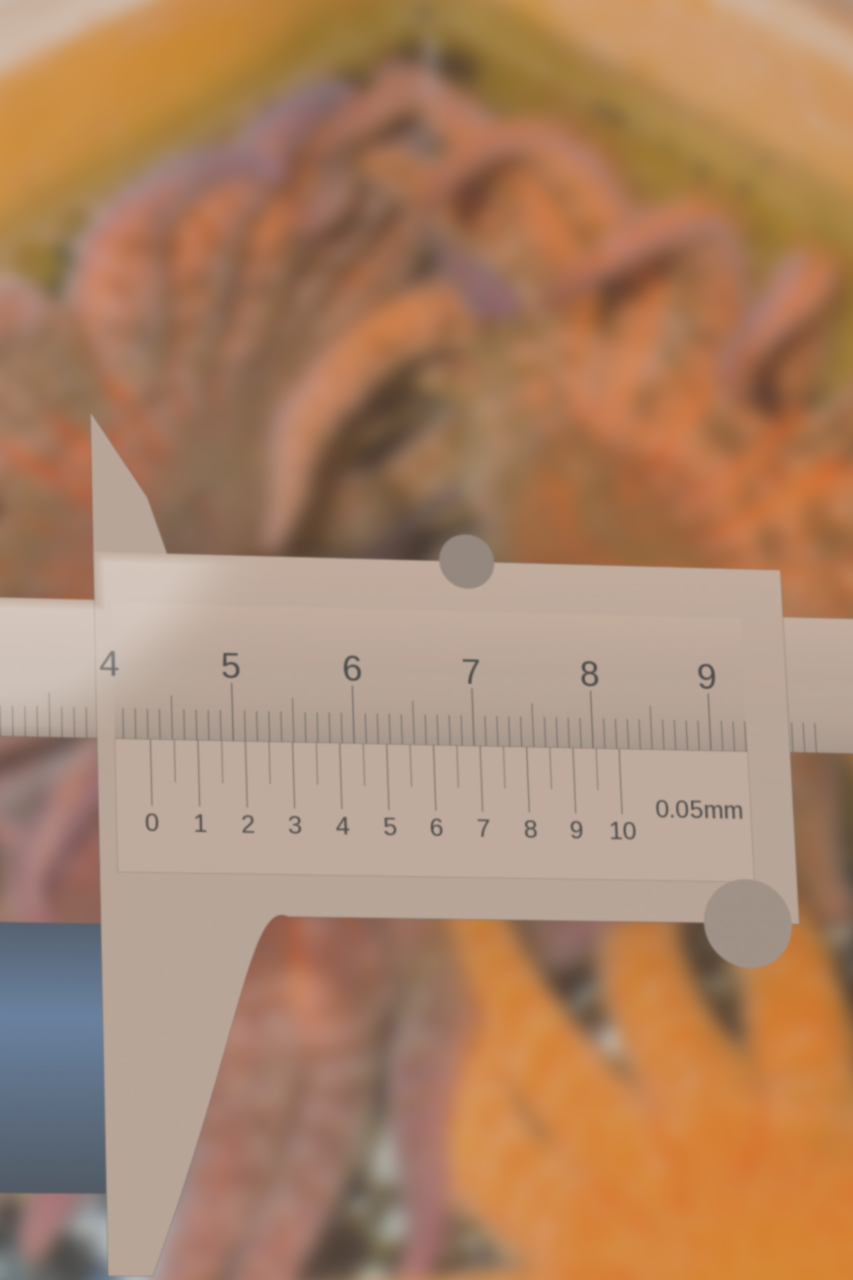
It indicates 43.2 mm
